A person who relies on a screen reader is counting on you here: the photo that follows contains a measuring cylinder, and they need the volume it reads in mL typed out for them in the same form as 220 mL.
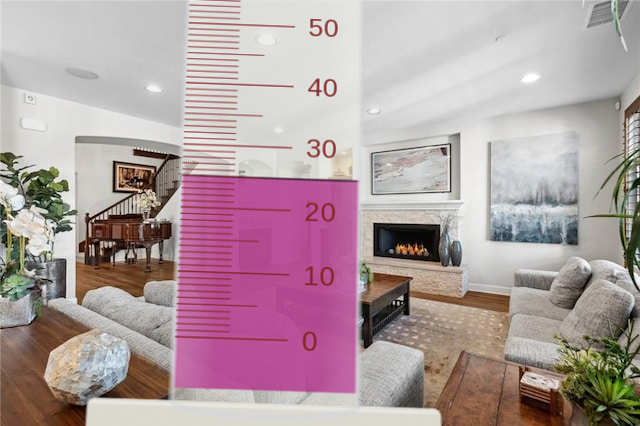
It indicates 25 mL
